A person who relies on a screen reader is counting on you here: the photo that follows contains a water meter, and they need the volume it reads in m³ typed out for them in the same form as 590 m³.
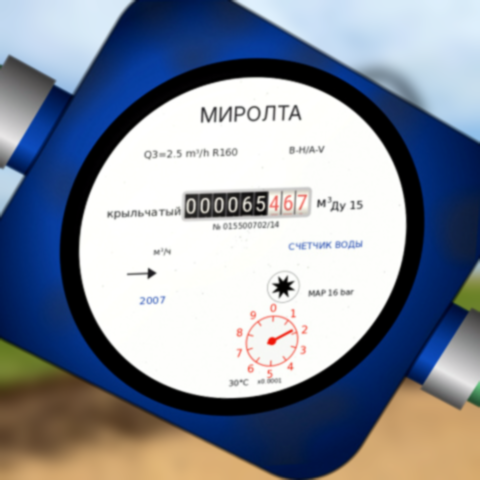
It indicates 65.4671 m³
